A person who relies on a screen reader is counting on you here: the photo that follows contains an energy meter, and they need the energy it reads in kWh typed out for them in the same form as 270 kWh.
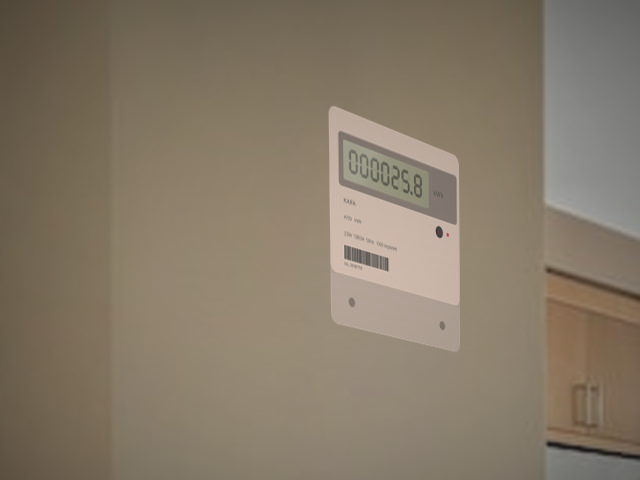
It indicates 25.8 kWh
